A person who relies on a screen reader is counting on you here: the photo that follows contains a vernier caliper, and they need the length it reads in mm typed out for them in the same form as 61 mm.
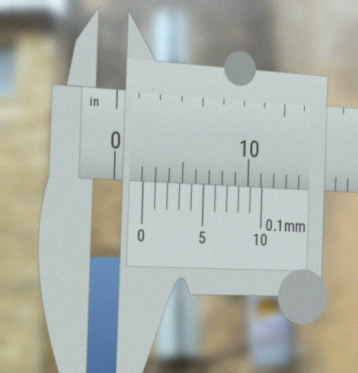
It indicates 2.1 mm
